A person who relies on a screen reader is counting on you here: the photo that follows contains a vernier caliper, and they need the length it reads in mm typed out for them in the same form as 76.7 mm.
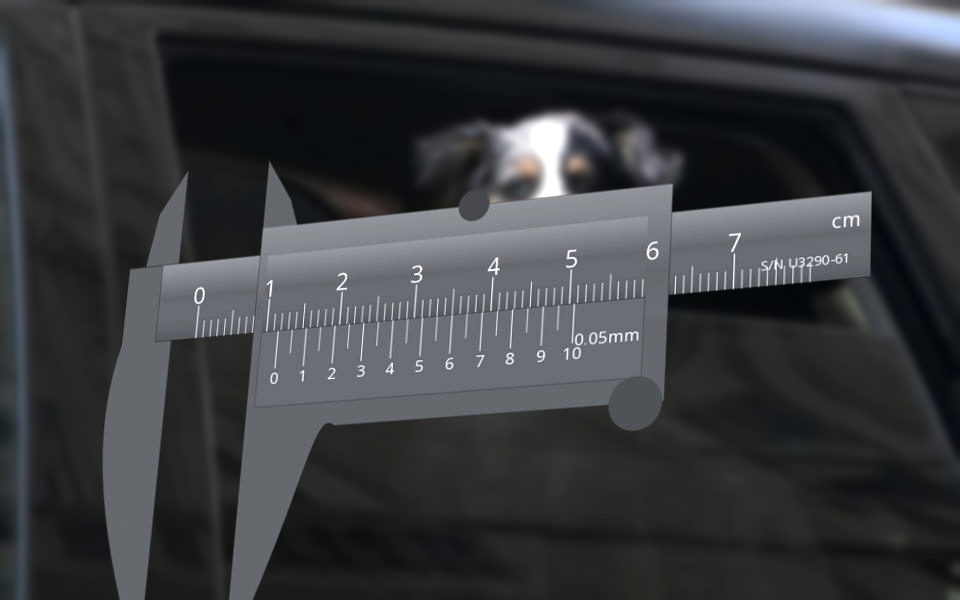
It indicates 11.6 mm
